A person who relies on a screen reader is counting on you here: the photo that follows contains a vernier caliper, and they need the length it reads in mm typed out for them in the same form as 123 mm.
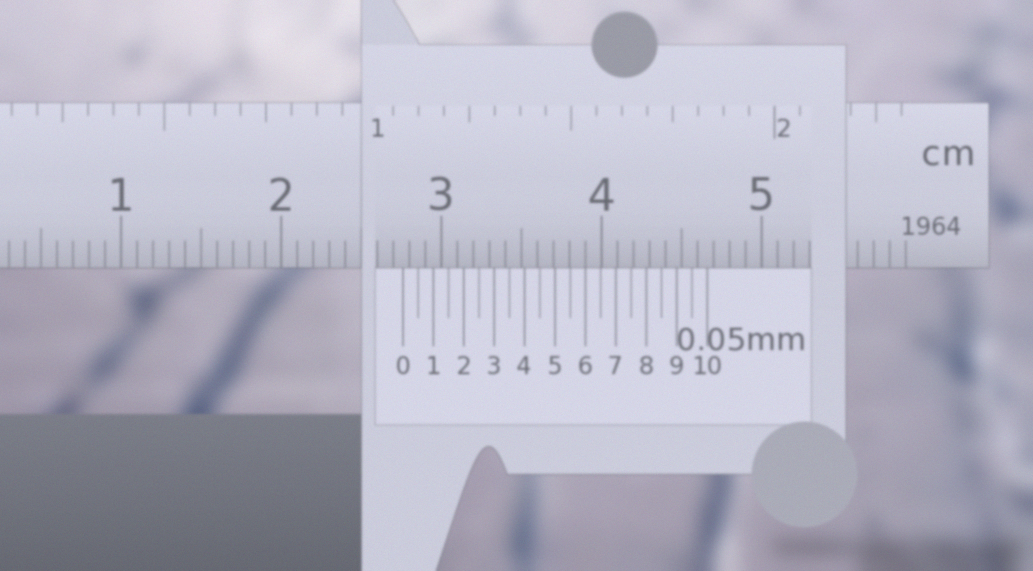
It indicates 27.6 mm
